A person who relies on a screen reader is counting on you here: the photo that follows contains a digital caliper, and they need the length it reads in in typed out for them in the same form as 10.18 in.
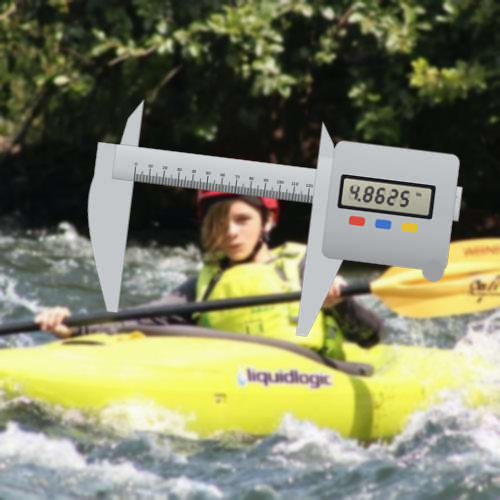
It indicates 4.8625 in
